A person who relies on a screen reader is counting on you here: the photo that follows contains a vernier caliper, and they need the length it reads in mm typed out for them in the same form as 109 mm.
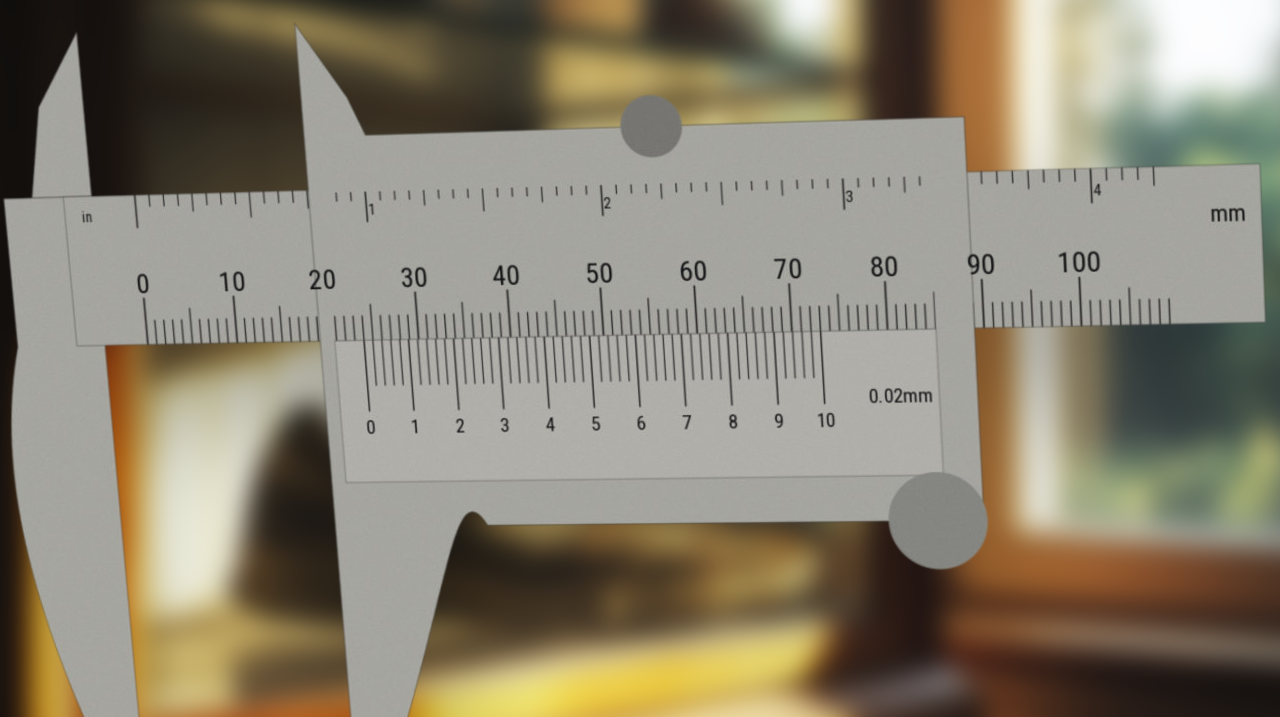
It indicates 24.0 mm
